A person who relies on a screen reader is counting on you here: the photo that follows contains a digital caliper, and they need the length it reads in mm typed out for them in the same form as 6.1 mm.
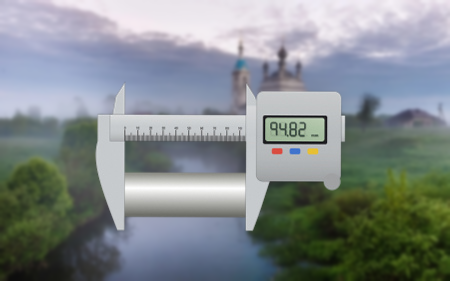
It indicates 94.82 mm
